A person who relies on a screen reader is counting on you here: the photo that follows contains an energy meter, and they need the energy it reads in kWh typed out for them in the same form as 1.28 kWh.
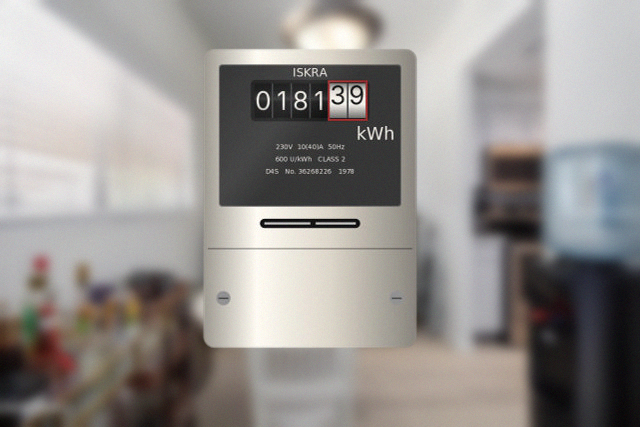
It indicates 181.39 kWh
